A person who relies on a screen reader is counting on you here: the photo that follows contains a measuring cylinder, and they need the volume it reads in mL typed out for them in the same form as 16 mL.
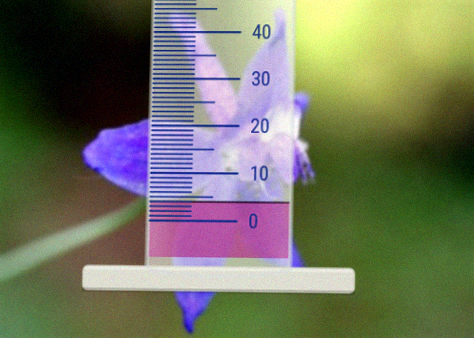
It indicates 4 mL
